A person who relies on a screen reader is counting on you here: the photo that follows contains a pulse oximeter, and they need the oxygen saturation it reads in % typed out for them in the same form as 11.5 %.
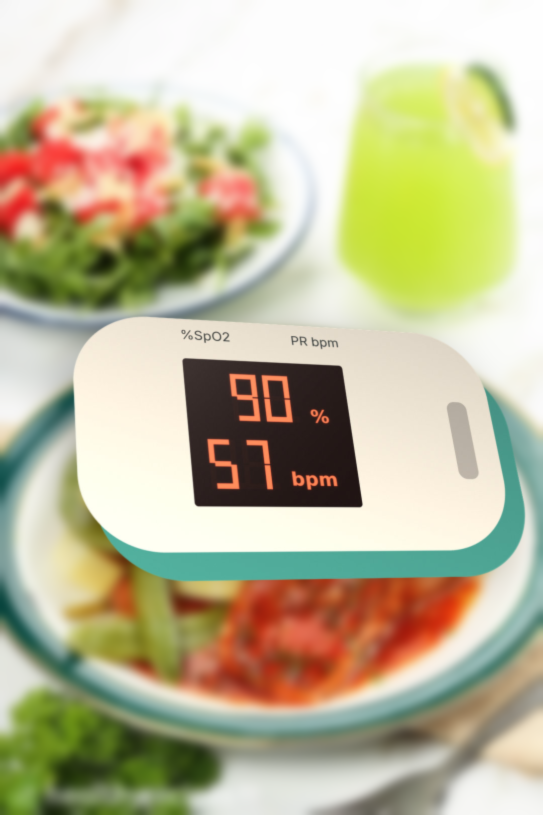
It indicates 90 %
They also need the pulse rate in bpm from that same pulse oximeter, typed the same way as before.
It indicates 57 bpm
